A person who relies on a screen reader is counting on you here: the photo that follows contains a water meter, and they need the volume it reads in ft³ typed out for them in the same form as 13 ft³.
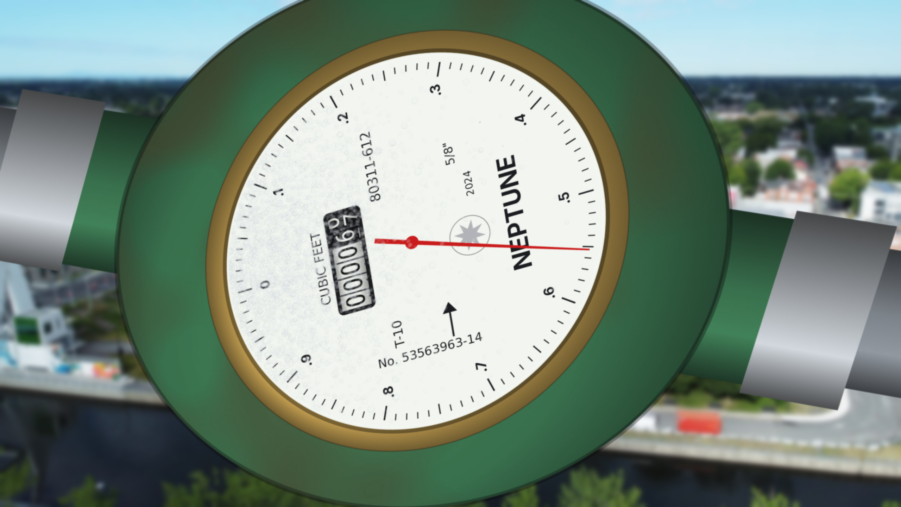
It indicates 66.55 ft³
